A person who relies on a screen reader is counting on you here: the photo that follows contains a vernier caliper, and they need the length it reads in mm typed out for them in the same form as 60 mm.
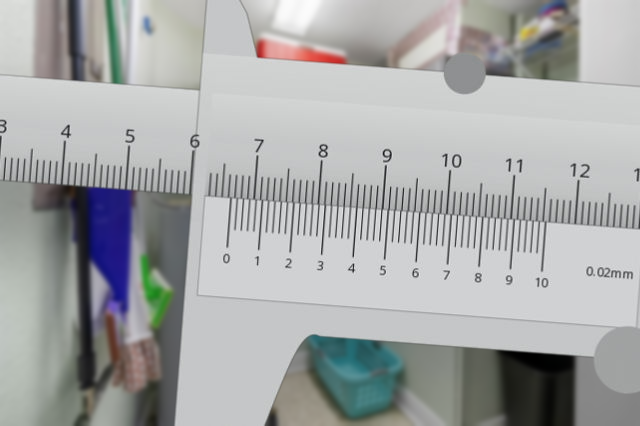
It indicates 66.4 mm
